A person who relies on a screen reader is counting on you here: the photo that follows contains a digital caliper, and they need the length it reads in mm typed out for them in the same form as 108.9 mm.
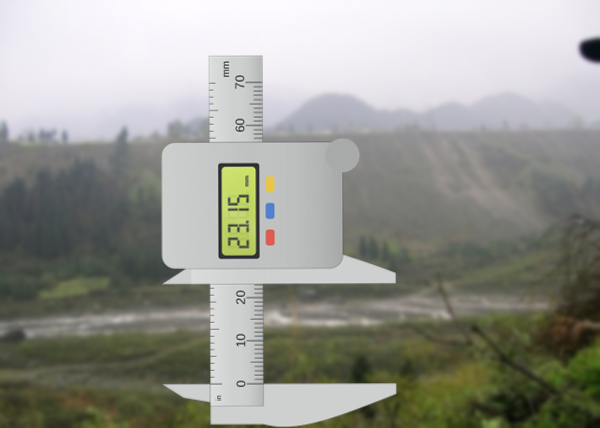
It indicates 23.15 mm
